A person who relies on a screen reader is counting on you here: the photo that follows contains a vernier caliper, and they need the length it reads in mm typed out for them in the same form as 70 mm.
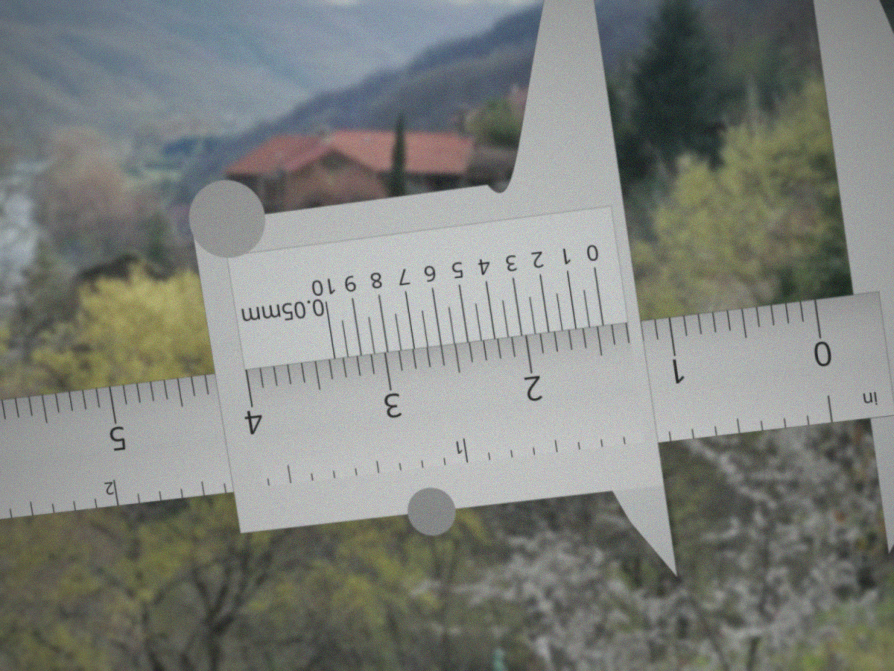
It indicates 14.6 mm
